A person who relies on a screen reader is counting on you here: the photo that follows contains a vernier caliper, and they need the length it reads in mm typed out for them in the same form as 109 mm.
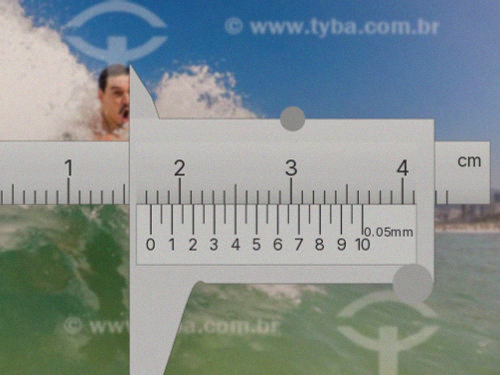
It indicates 17.4 mm
